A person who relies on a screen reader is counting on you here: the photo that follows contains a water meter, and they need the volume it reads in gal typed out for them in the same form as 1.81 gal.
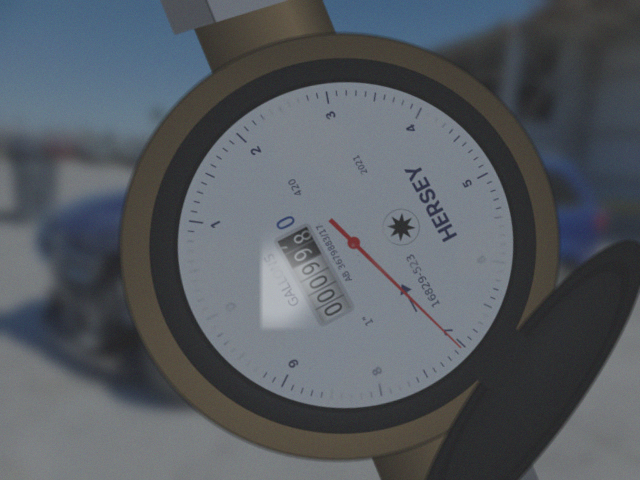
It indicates 9977.0 gal
